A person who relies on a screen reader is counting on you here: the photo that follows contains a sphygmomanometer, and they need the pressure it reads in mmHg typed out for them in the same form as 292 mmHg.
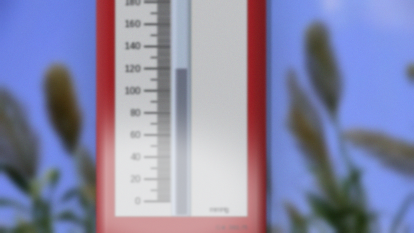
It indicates 120 mmHg
